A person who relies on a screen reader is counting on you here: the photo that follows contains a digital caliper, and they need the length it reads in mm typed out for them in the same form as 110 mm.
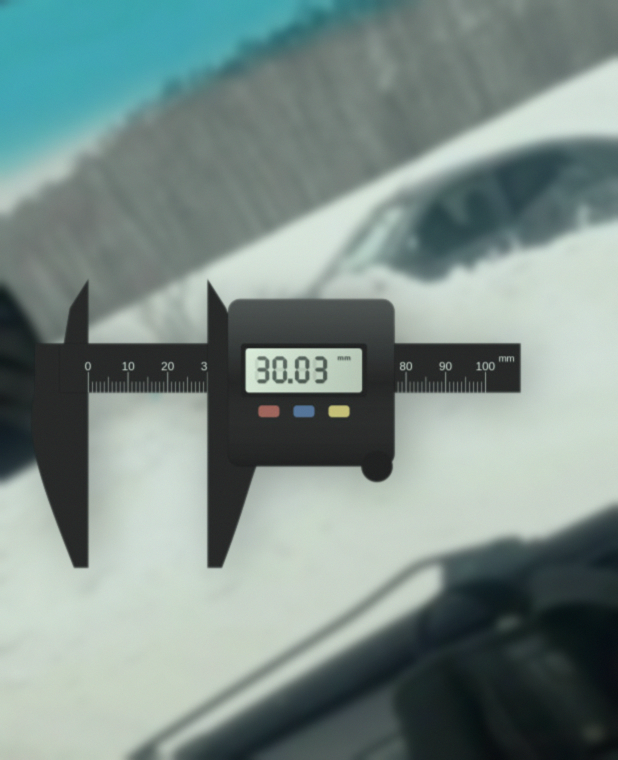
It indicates 30.03 mm
